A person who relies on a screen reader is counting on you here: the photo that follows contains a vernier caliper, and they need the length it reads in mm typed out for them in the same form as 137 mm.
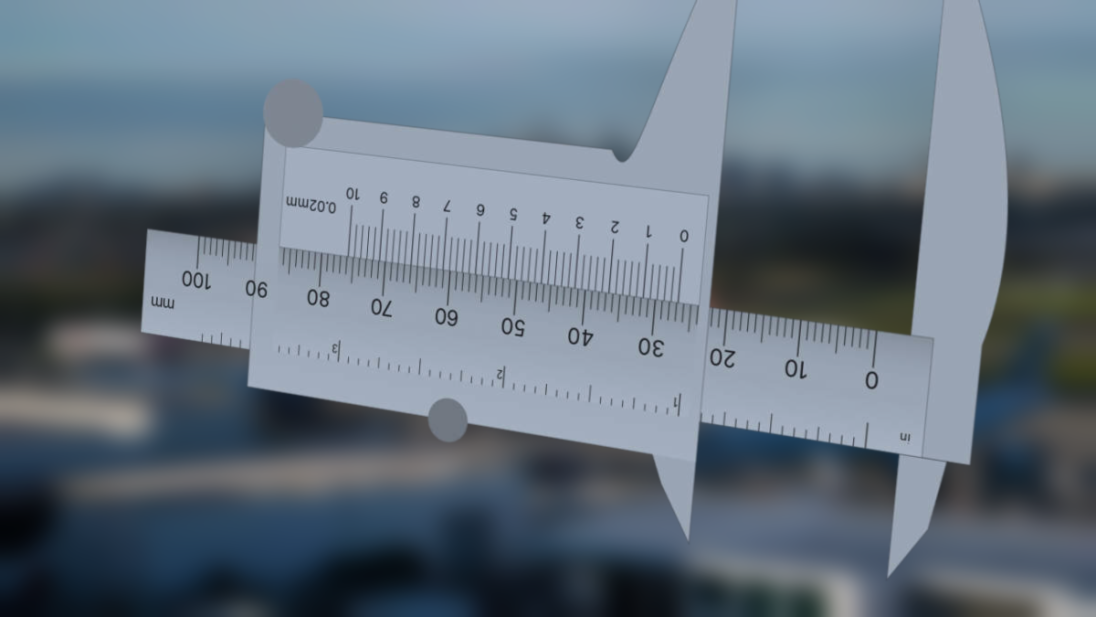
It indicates 26.8 mm
